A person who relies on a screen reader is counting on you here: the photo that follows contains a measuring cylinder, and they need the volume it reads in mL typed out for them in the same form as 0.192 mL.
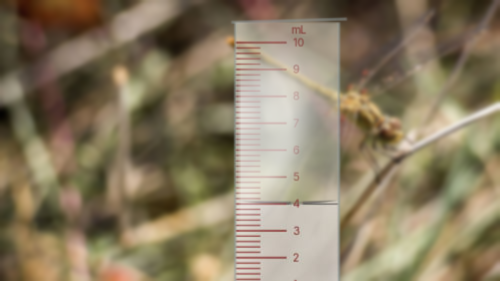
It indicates 4 mL
